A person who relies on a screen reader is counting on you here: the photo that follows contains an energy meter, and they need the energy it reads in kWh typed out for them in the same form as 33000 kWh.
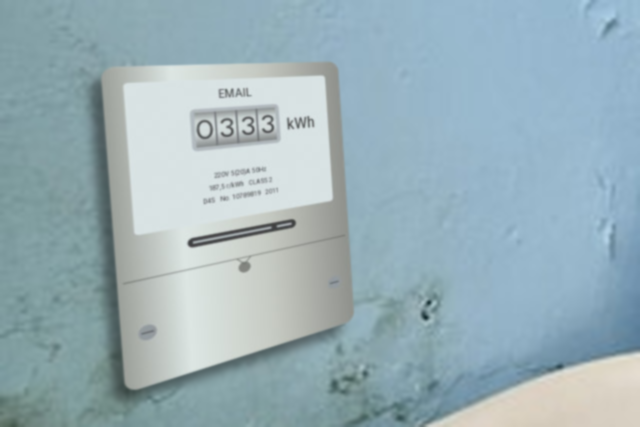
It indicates 333 kWh
